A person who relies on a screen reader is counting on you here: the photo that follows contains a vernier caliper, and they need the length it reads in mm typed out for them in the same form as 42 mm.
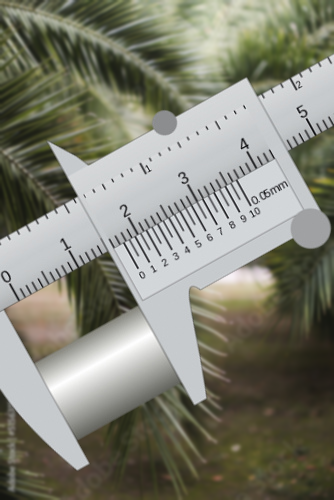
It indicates 17.6 mm
